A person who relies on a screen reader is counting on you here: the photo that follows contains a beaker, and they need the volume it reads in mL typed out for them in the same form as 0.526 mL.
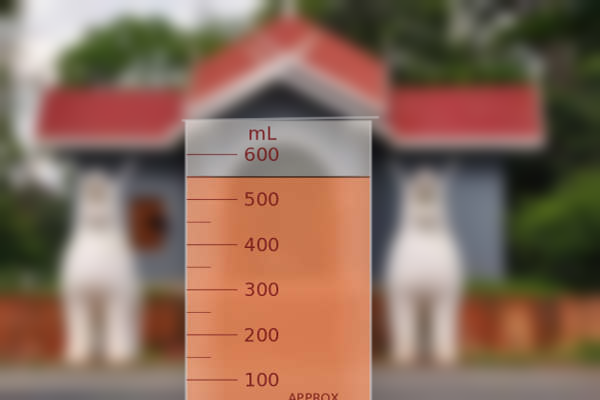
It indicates 550 mL
